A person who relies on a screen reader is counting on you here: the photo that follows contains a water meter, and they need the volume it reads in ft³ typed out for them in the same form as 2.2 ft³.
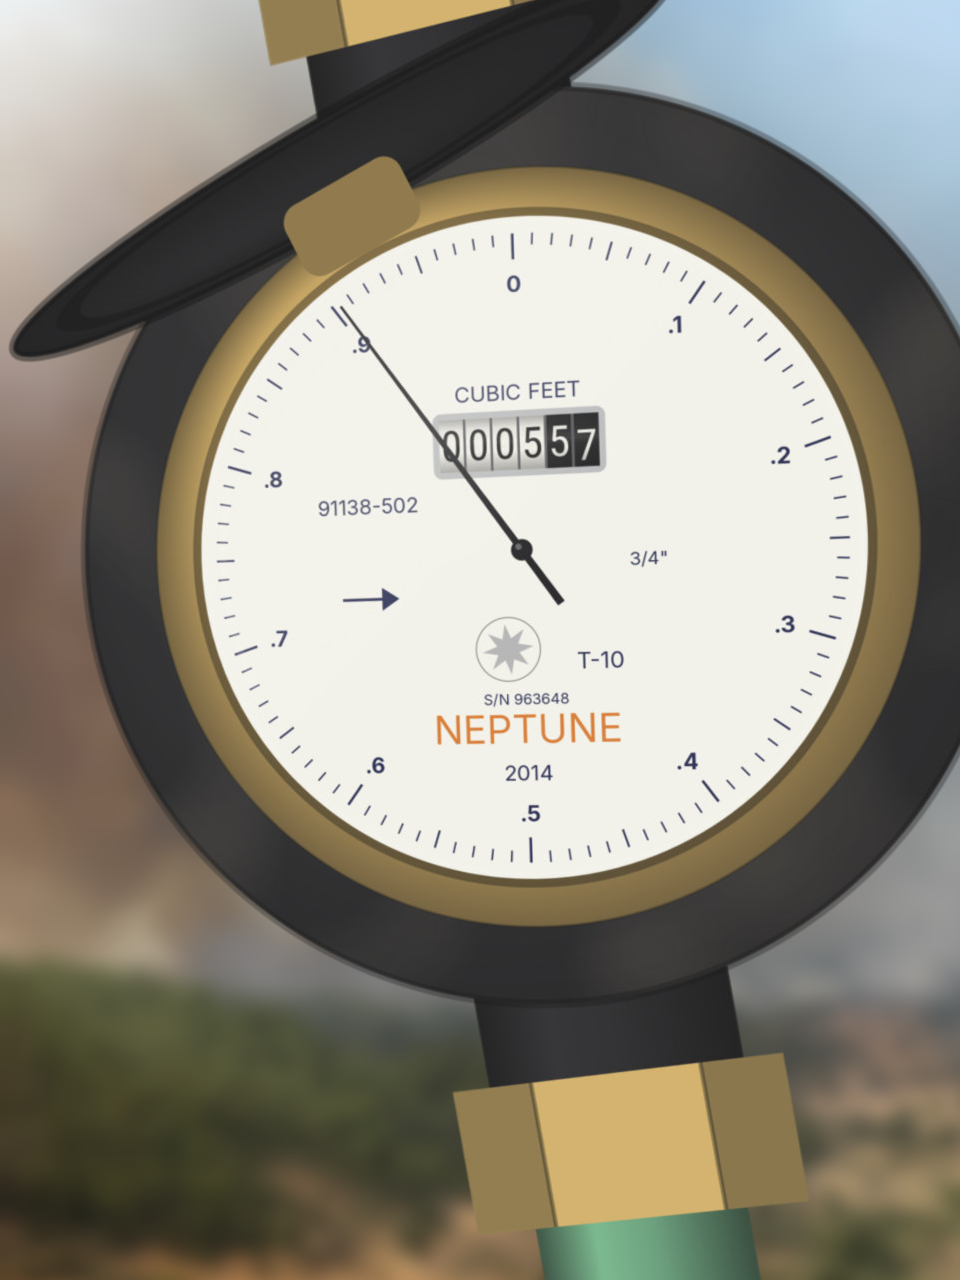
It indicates 556.90 ft³
